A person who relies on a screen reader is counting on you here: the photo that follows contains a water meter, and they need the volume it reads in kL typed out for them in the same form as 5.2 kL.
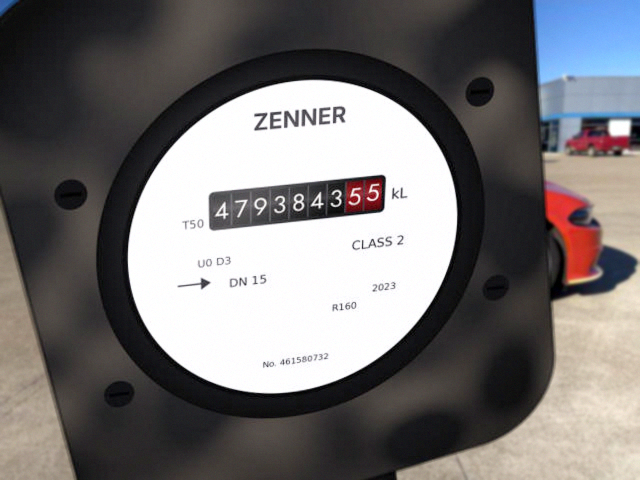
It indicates 4793843.55 kL
